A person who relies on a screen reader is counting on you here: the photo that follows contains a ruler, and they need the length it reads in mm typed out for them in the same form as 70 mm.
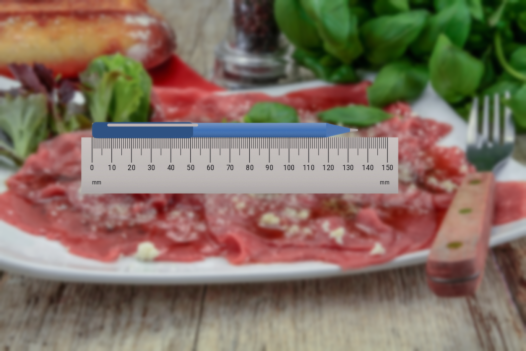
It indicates 135 mm
